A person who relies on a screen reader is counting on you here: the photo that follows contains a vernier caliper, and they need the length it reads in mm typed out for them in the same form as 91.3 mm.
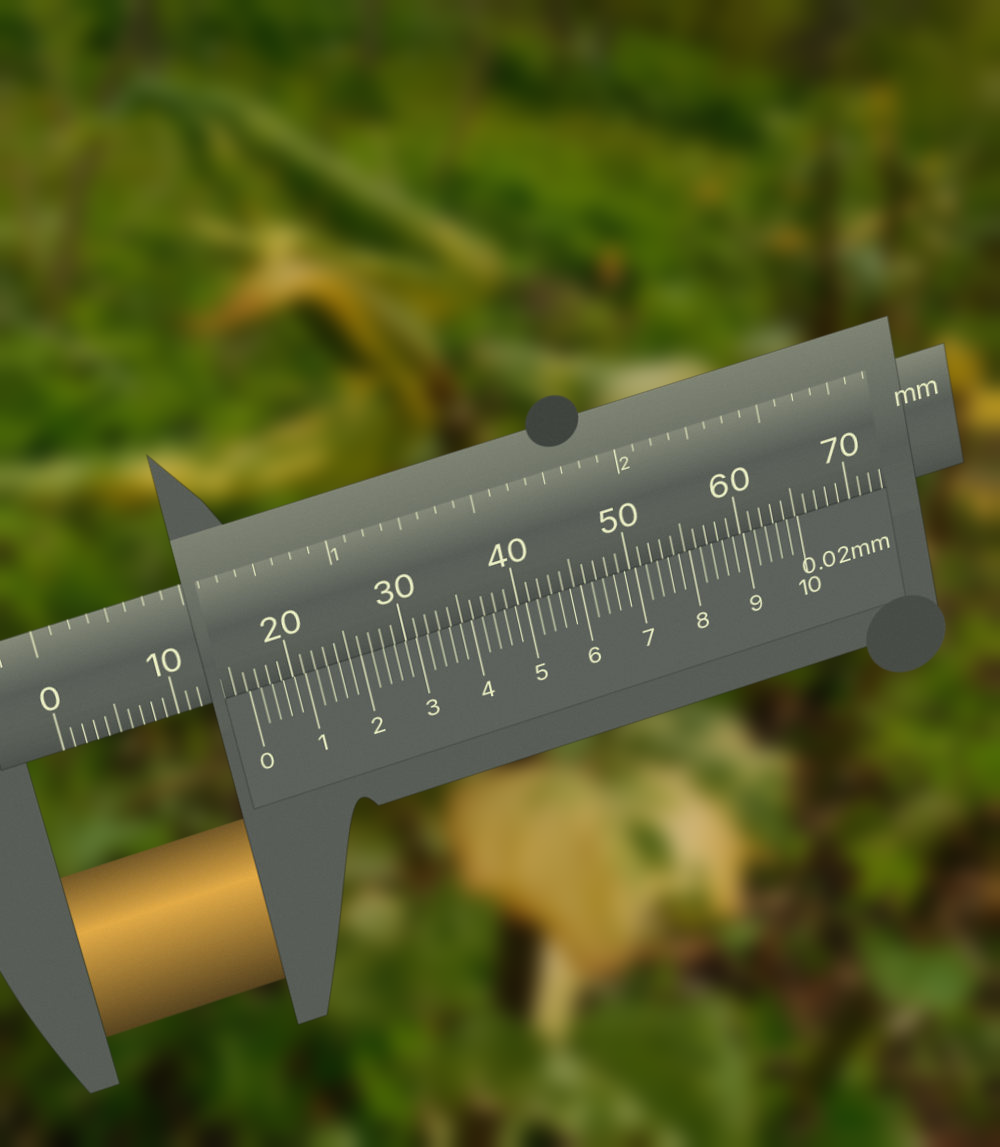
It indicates 16.2 mm
